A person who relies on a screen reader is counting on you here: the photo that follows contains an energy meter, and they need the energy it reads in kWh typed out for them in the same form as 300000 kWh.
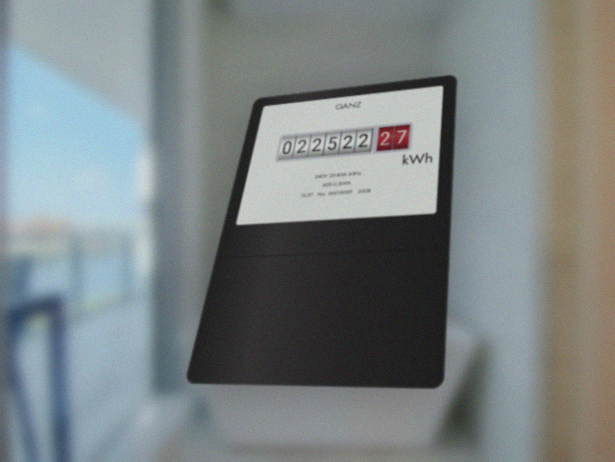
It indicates 22522.27 kWh
